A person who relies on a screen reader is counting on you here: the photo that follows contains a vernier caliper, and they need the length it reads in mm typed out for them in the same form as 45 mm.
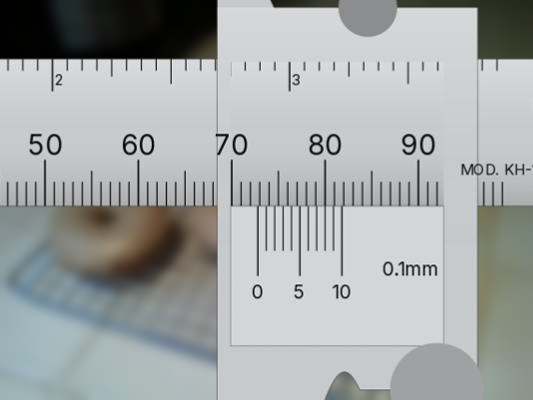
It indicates 72.8 mm
